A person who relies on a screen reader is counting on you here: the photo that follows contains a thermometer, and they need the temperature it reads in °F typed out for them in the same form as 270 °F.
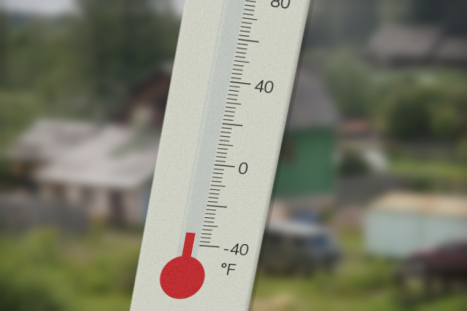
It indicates -34 °F
